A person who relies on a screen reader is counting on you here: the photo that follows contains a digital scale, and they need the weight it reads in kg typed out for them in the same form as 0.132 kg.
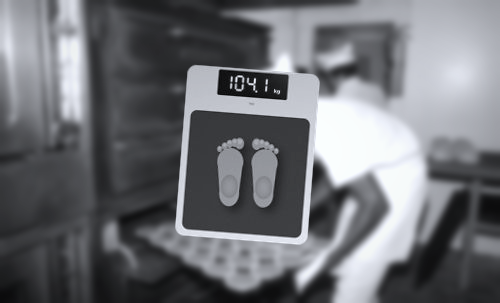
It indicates 104.1 kg
